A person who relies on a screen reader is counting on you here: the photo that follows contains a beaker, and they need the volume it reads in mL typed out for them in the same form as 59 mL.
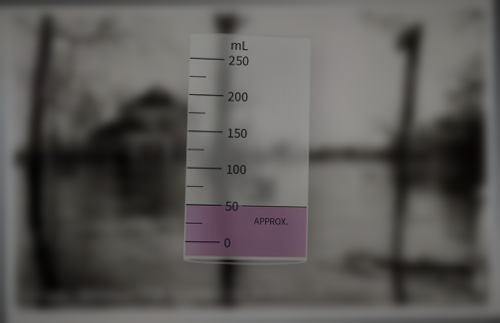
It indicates 50 mL
